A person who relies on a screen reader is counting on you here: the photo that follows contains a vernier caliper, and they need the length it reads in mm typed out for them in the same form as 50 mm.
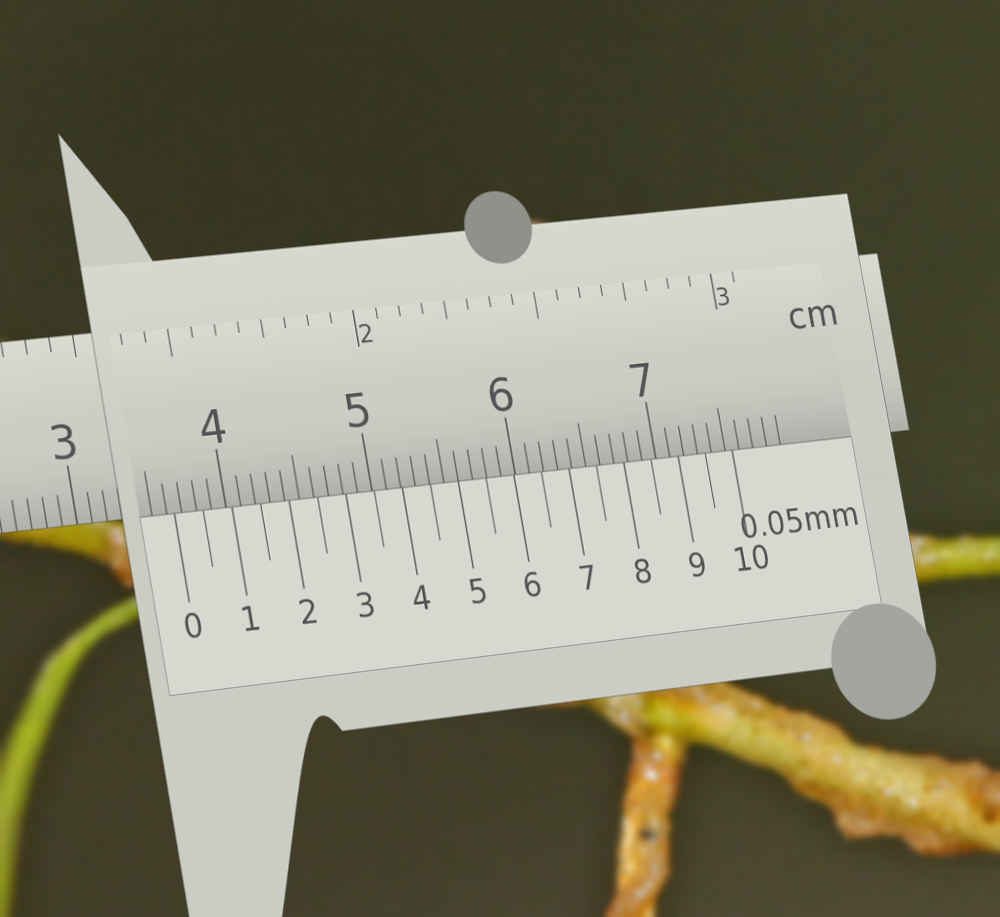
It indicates 36.5 mm
